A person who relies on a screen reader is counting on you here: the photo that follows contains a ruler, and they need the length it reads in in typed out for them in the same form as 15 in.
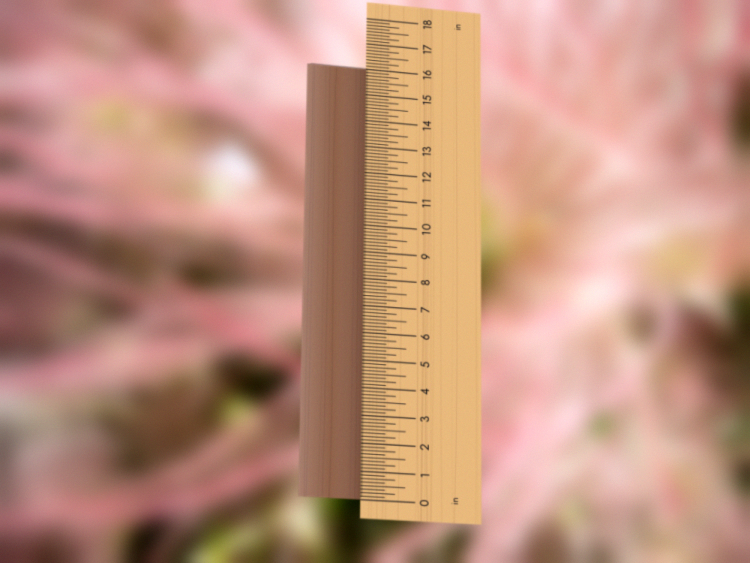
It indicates 16 in
